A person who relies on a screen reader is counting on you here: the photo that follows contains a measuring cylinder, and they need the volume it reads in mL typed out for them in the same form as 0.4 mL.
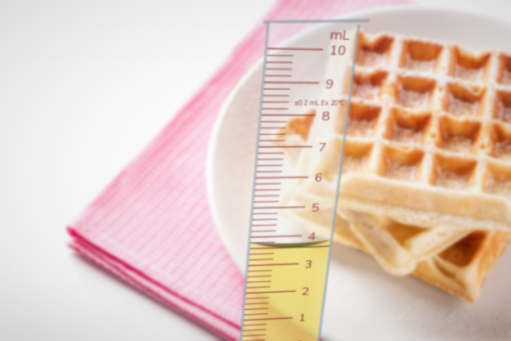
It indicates 3.6 mL
